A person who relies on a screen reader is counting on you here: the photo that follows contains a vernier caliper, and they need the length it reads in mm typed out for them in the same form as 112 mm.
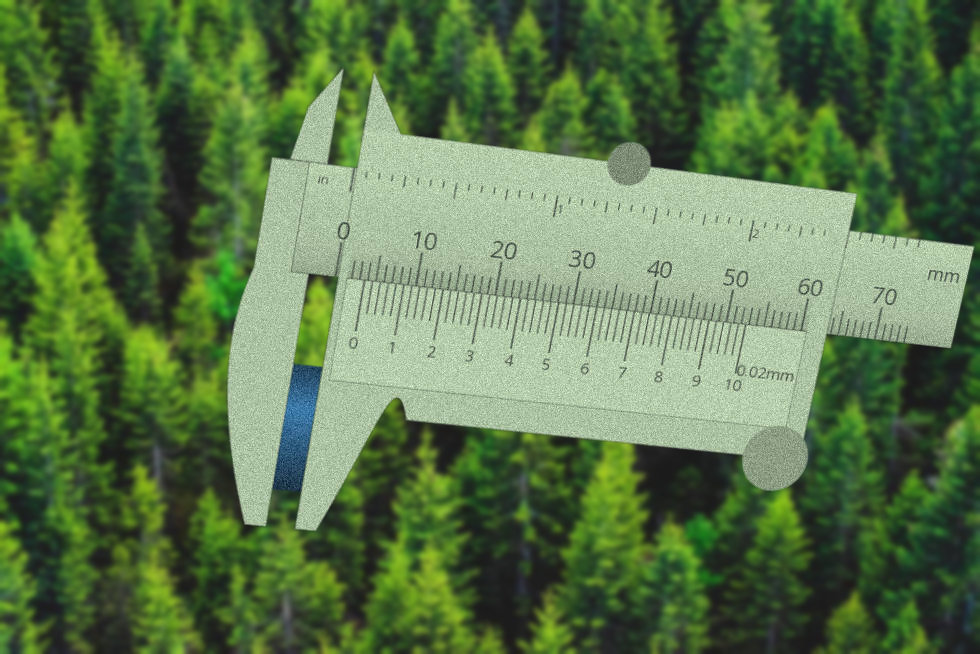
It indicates 3.6 mm
